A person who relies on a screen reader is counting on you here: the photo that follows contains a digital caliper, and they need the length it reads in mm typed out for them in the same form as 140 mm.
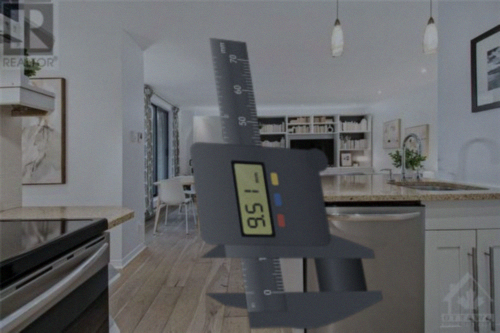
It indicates 9.51 mm
